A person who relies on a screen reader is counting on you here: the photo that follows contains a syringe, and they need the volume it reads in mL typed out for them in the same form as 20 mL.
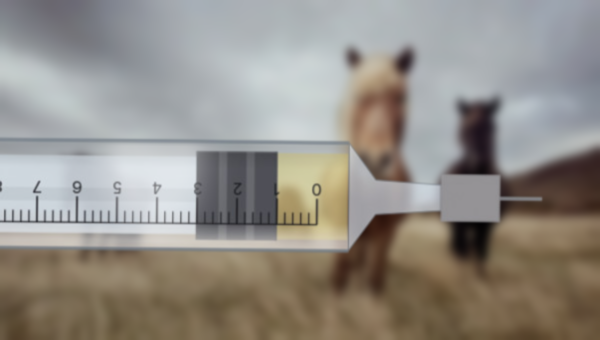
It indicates 1 mL
